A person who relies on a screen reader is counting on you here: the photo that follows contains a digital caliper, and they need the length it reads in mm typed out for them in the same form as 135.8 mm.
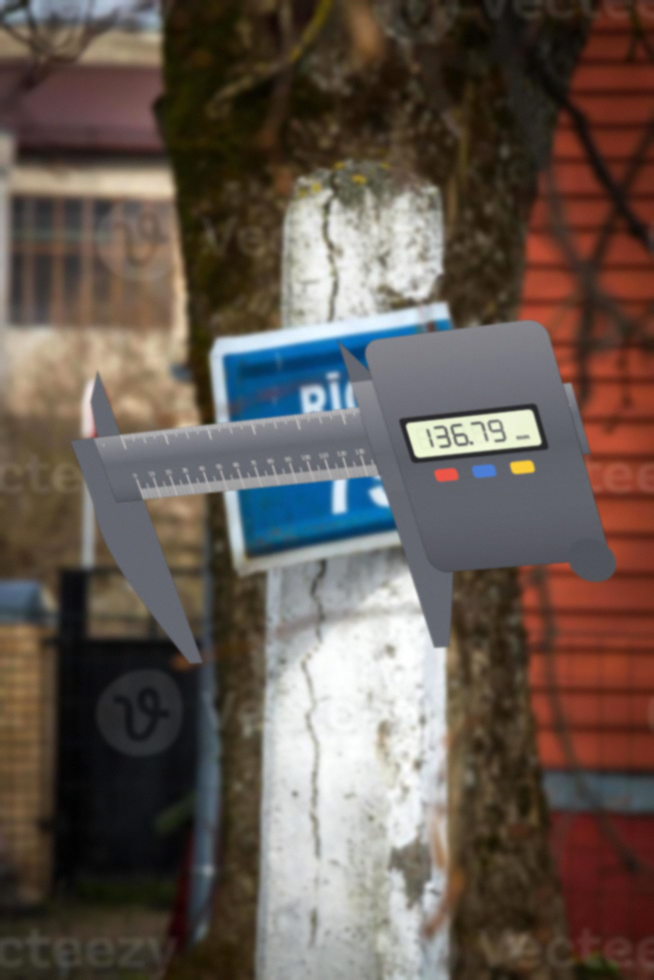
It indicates 136.79 mm
